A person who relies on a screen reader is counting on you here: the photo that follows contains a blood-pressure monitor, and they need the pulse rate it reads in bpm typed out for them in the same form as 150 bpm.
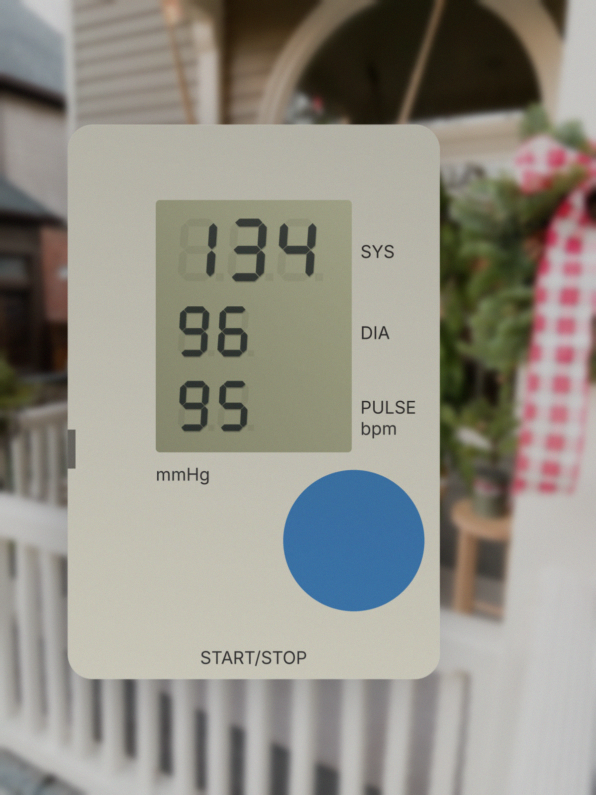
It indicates 95 bpm
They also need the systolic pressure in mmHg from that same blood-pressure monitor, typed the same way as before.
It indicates 134 mmHg
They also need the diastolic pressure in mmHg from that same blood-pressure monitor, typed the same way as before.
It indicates 96 mmHg
